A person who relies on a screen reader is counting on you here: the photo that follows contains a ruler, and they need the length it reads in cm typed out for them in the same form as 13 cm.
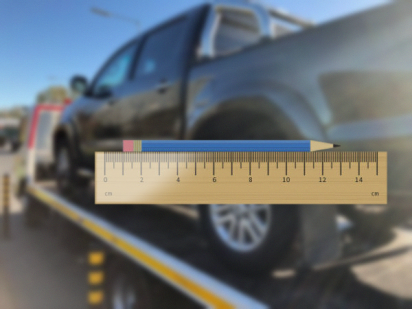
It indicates 12 cm
